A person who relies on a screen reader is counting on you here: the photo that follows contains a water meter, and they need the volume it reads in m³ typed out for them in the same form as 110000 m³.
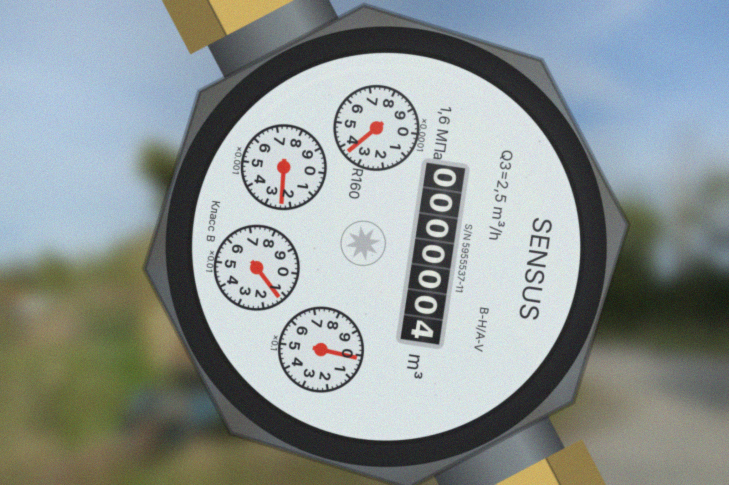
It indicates 4.0123 m³
